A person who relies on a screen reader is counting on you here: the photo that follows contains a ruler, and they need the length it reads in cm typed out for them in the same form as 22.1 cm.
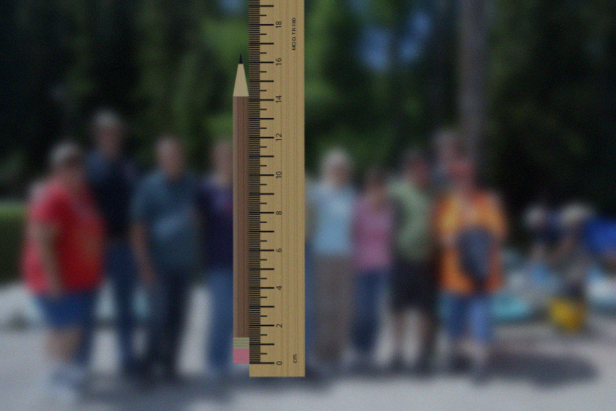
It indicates 16.5 cm
